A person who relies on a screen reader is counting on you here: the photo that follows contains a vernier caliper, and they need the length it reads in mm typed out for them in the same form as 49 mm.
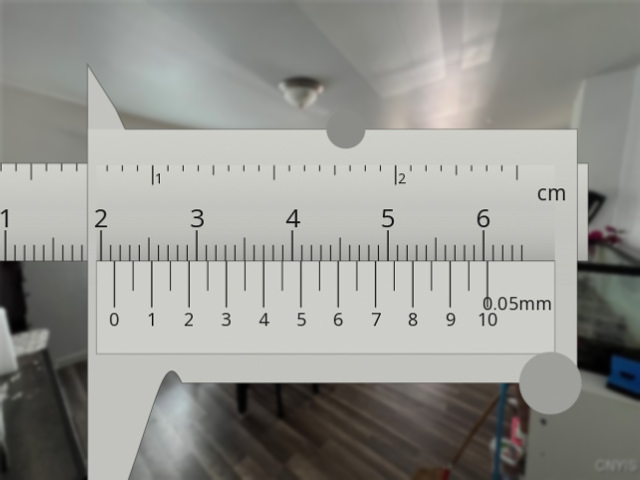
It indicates 21.4 mm
